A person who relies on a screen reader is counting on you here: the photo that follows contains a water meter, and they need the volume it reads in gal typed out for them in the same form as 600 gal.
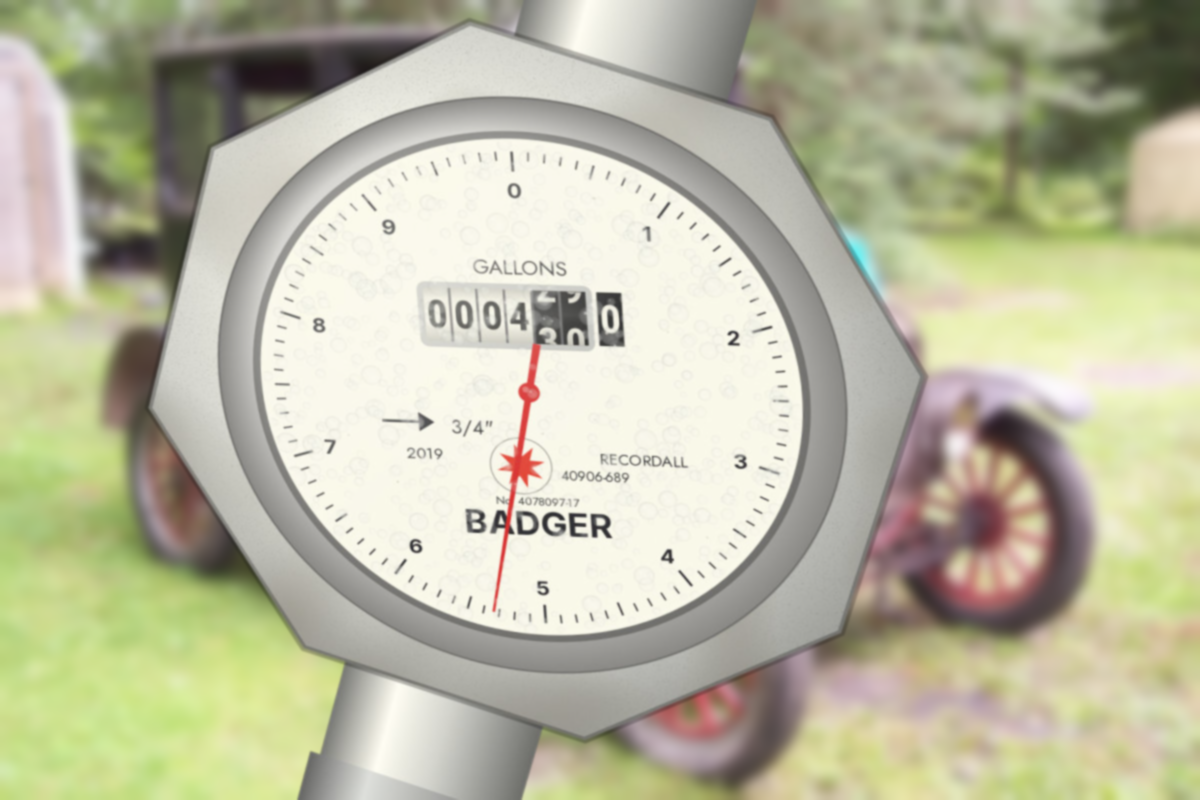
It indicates 4295.3 gal
